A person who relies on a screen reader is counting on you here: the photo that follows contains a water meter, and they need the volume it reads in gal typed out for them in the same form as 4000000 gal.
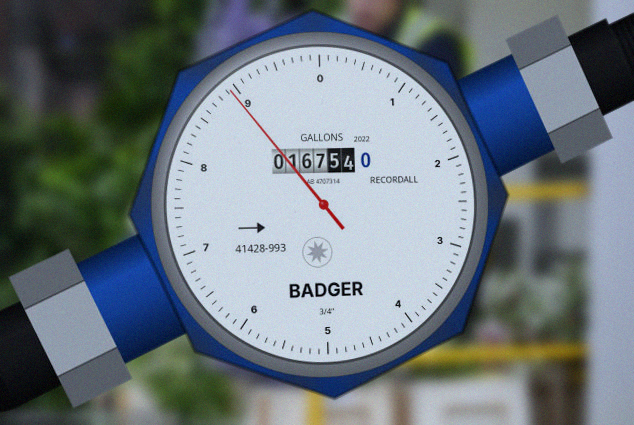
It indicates 167538.9 gal
